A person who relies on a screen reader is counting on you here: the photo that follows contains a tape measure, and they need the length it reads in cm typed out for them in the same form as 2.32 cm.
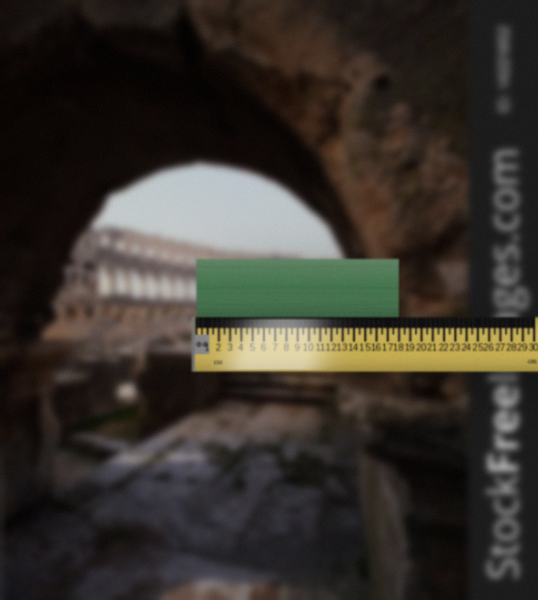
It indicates 18 cm
